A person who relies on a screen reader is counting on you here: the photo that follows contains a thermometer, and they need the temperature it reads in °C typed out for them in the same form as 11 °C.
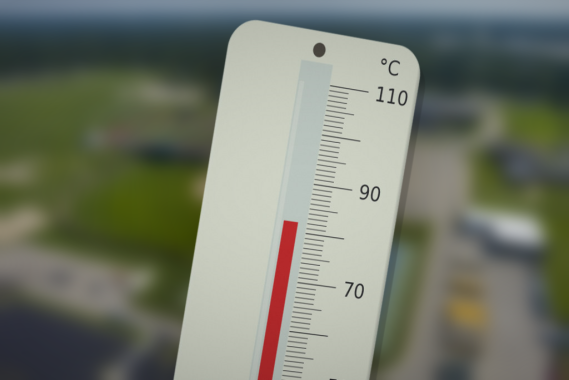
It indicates 82 °C
